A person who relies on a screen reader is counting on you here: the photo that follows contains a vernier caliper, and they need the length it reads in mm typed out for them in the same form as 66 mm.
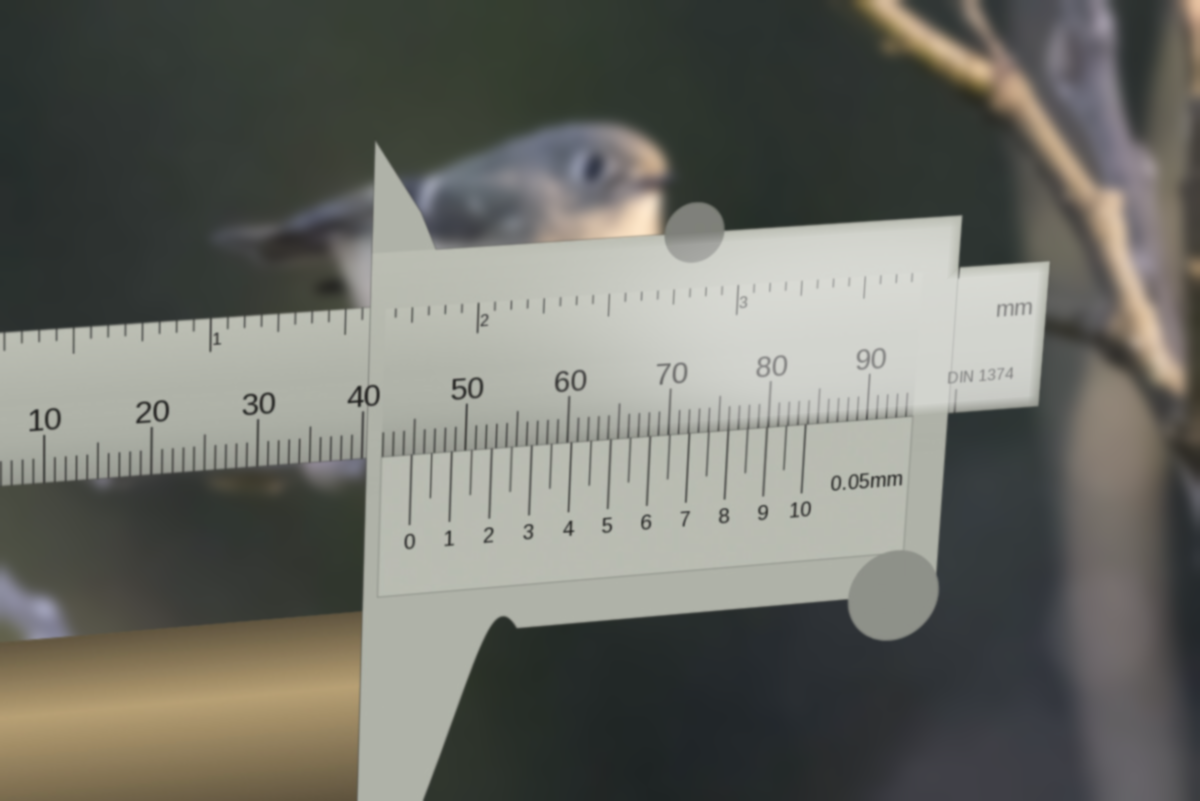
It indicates 44.8 mm
